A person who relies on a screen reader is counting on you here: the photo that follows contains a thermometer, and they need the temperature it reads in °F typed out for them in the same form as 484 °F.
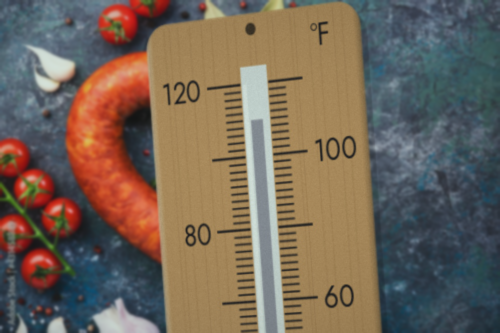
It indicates 110 °F
